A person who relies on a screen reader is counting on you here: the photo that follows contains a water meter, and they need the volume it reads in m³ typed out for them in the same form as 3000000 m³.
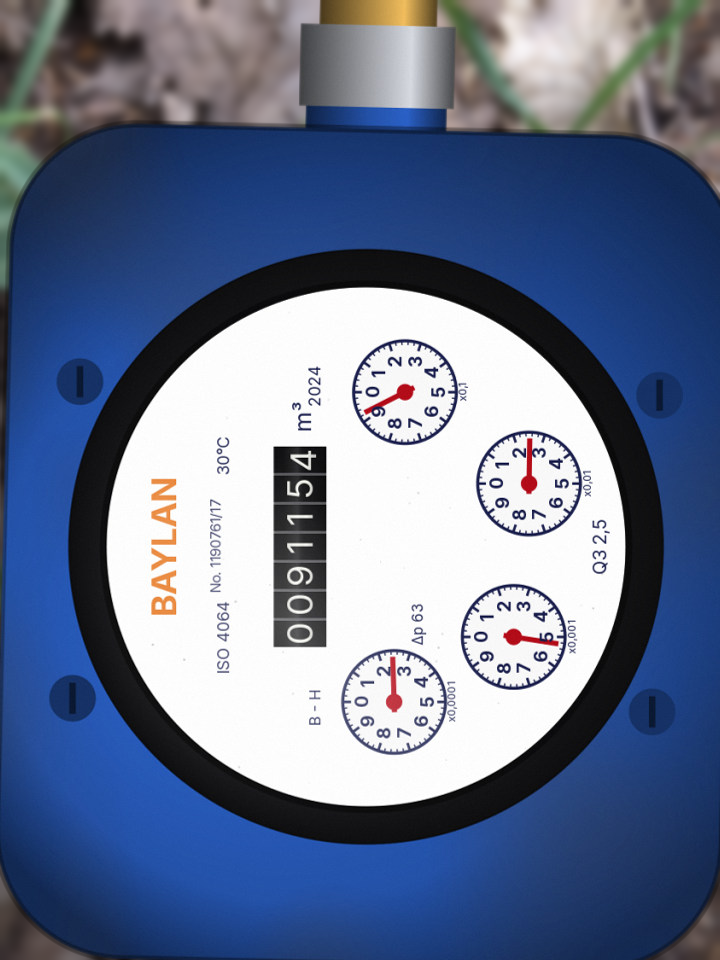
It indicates 91153.9252 m³
